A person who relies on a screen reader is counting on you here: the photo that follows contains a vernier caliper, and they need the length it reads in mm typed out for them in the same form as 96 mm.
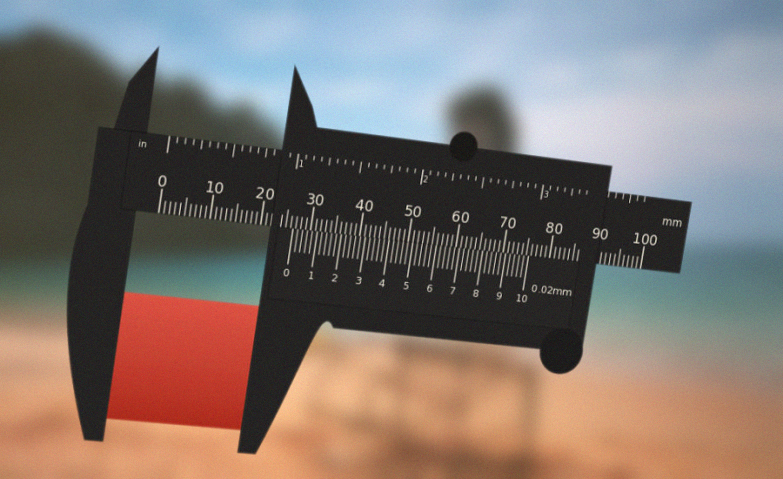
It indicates 26.5 mm
